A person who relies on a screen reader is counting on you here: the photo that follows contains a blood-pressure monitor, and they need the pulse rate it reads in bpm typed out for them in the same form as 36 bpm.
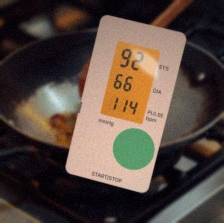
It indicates 114 bpm
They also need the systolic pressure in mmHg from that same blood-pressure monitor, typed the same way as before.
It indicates 92 mmHg
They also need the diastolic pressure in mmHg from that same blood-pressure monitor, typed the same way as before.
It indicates 66 mmHg
